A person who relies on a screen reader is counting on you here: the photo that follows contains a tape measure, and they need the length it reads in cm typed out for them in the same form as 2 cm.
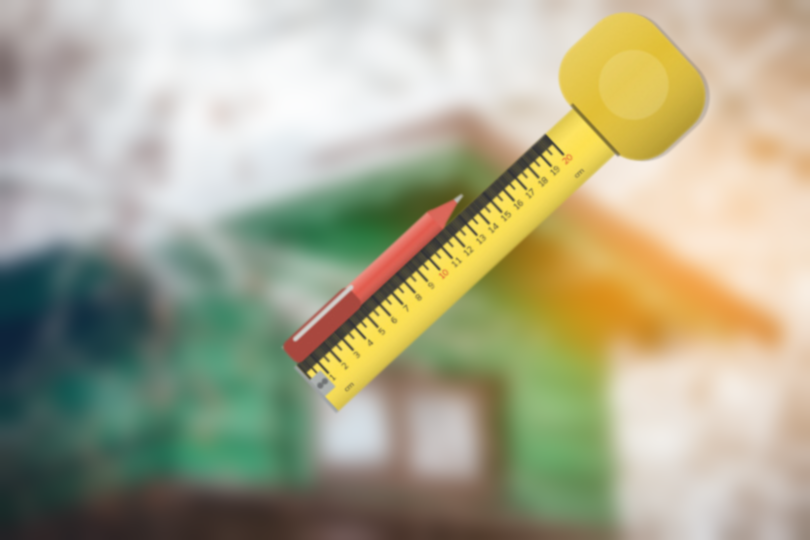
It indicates 14 cm
